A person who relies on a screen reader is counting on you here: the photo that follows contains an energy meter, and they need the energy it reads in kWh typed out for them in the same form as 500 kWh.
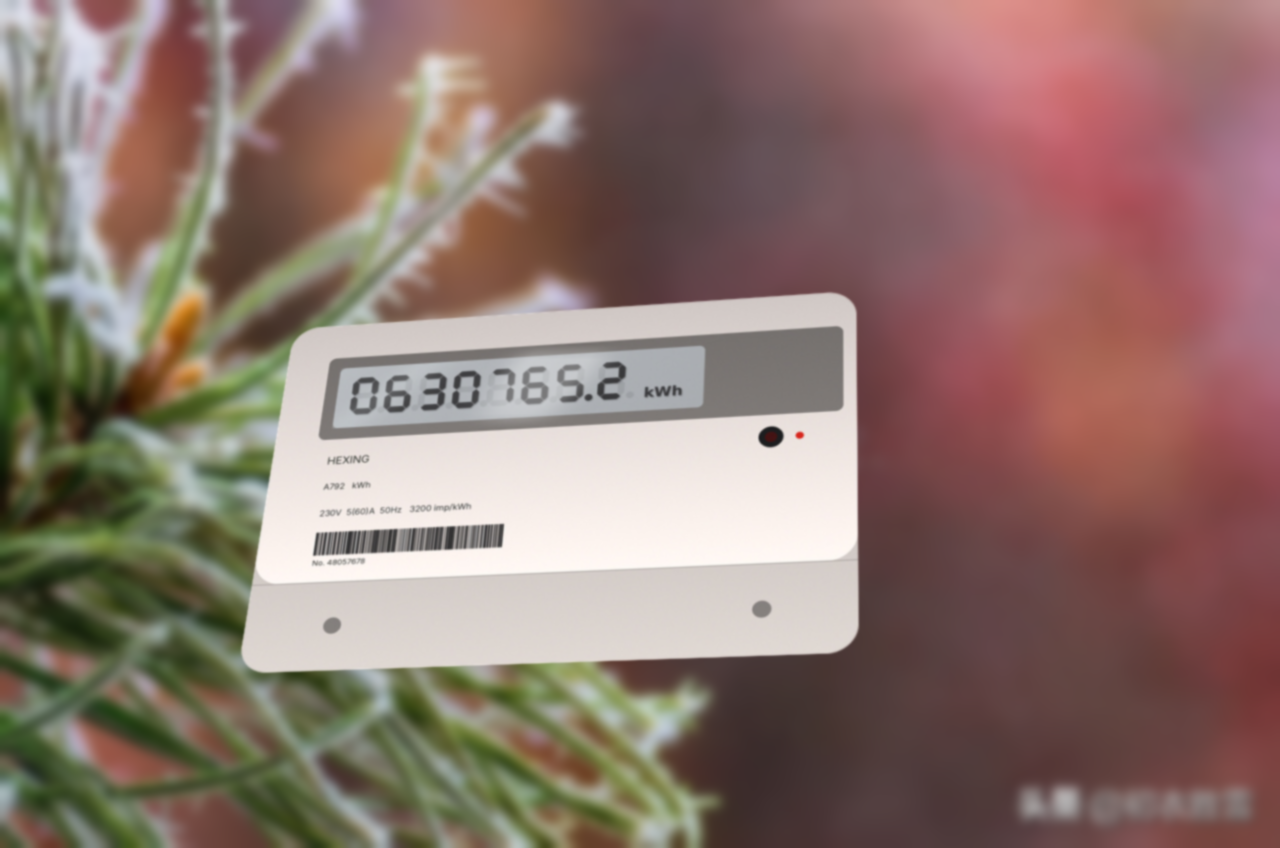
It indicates 630765.2 kWh
